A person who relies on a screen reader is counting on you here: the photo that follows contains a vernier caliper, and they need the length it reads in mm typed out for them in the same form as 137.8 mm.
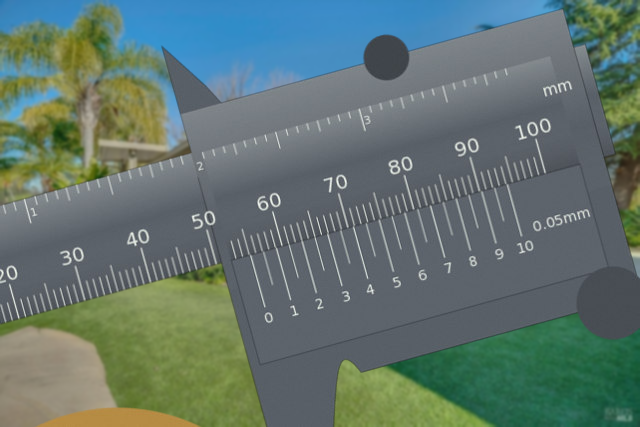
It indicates 55.2 mm
